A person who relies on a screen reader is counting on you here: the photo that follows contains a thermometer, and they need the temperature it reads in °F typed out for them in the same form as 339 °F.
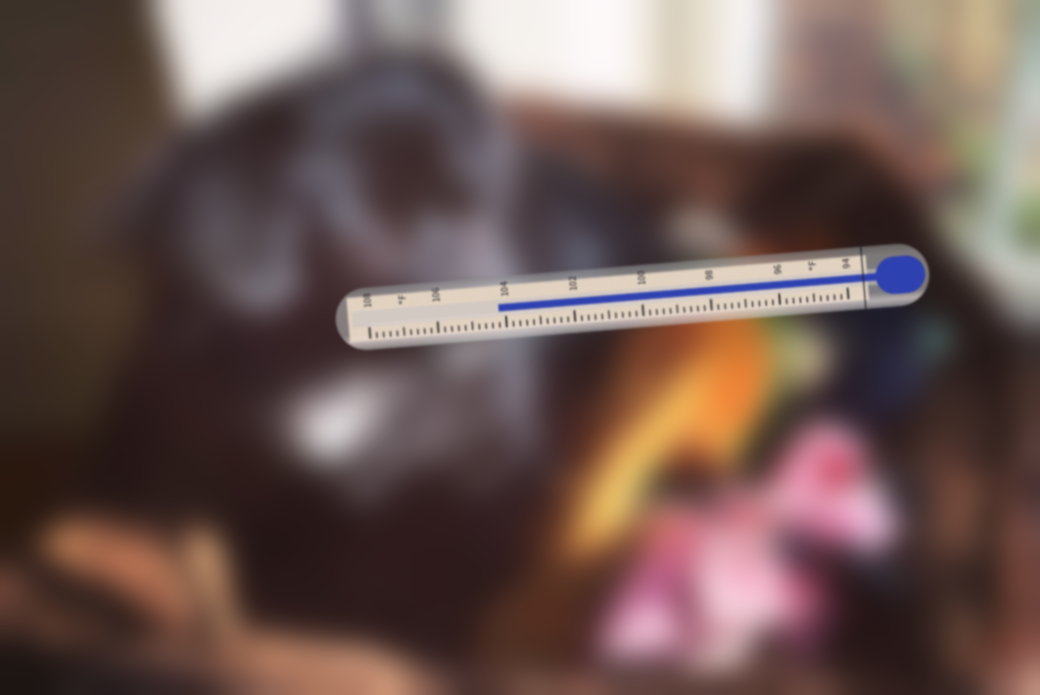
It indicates 104.2 °F
